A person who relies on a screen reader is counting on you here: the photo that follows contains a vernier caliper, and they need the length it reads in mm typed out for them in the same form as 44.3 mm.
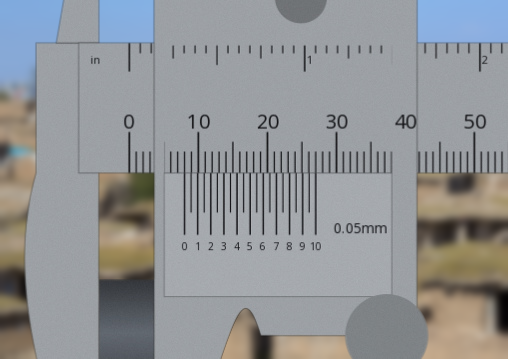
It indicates 8.0 mm
